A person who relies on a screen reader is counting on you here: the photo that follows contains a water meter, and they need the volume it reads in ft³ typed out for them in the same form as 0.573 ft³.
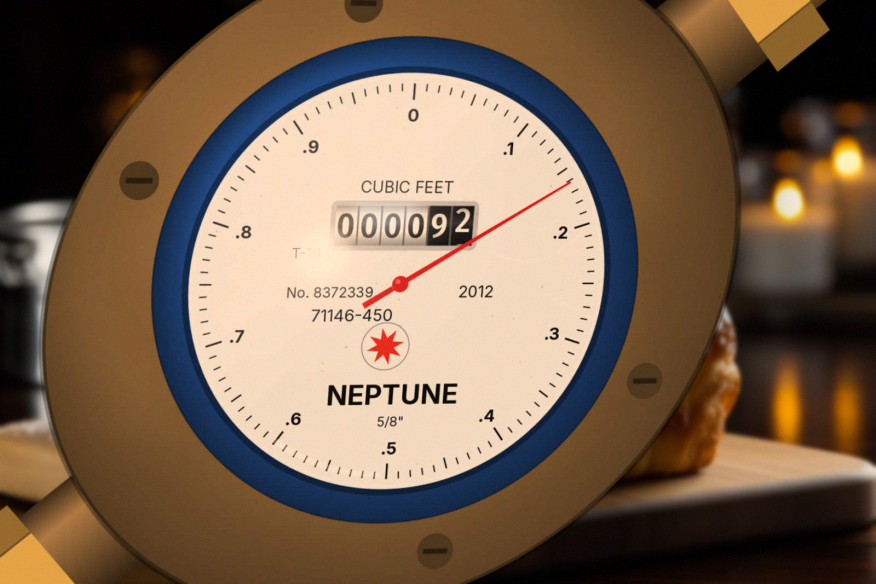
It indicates 92.16 ft³
